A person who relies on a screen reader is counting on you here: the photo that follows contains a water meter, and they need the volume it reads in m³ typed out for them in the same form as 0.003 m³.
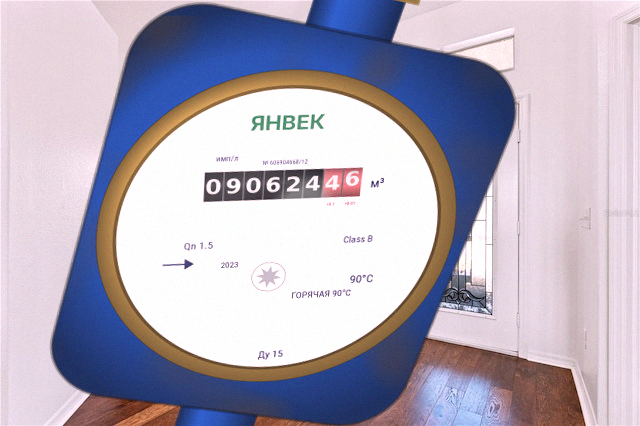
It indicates 90624.46 m³
